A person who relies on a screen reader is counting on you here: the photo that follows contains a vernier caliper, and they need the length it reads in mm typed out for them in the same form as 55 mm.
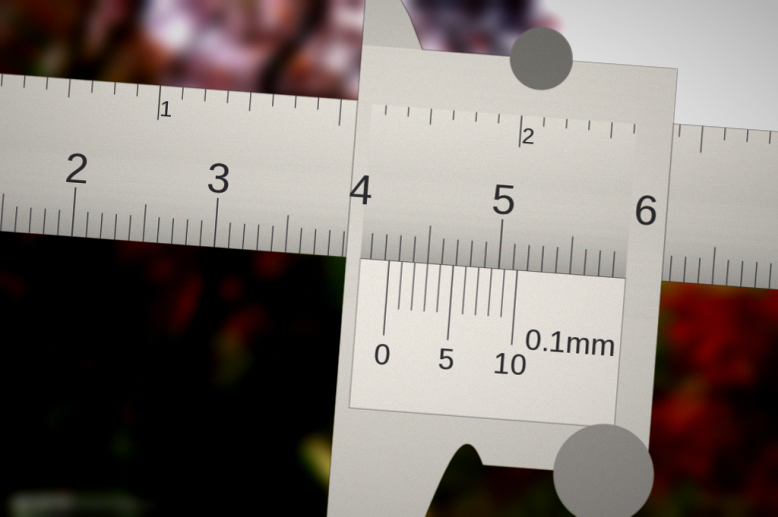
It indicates 42.3 mm
